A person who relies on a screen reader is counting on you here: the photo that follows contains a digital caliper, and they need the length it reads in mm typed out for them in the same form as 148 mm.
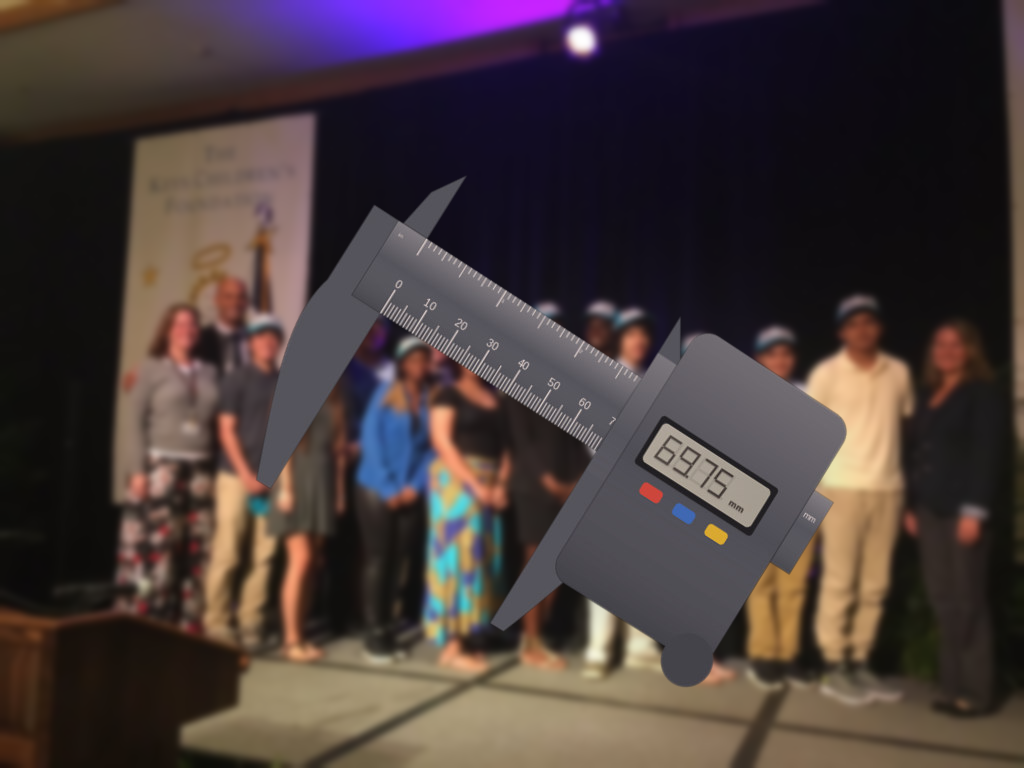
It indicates 69.75 mm
